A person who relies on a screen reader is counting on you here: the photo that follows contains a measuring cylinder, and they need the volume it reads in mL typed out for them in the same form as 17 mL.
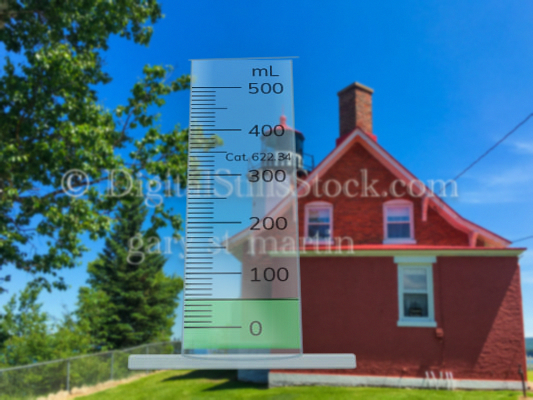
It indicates 50 mL
